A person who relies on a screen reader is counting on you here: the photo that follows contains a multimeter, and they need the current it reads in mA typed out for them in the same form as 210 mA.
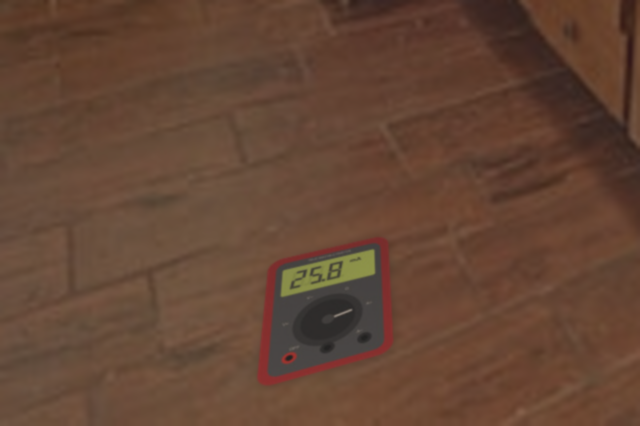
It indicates 25.8 mA
